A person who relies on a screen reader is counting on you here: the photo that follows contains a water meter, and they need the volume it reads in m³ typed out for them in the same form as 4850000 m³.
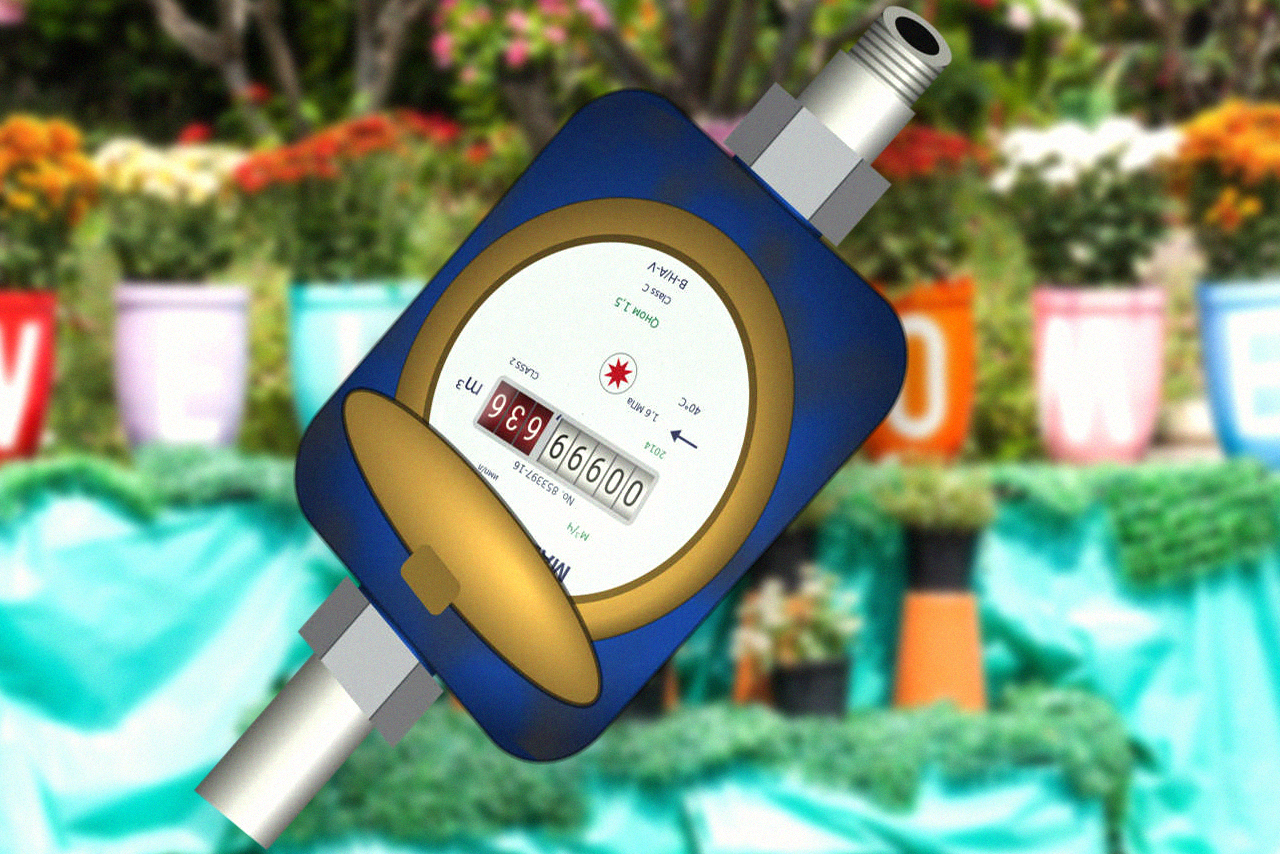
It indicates 999.636 m³
